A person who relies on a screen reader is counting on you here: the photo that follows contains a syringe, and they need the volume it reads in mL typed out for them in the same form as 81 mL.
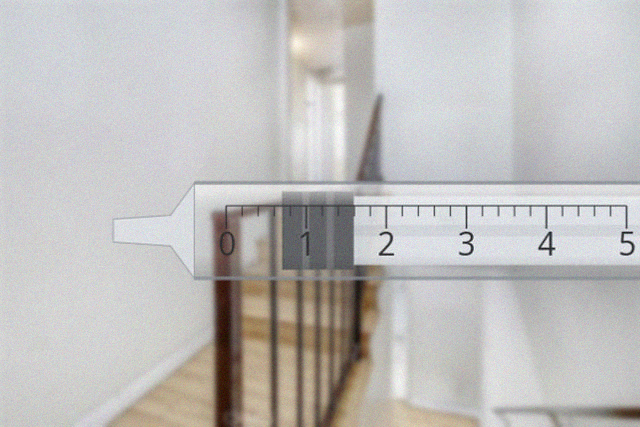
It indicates 0.7 mL
